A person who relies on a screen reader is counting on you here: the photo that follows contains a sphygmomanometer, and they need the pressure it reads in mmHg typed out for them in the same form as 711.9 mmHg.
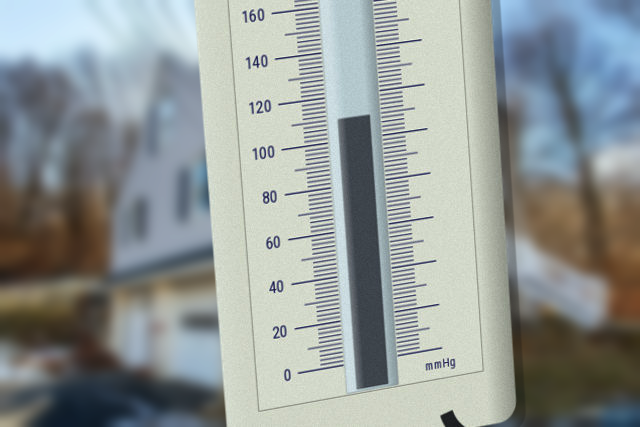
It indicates 110 mmHg
